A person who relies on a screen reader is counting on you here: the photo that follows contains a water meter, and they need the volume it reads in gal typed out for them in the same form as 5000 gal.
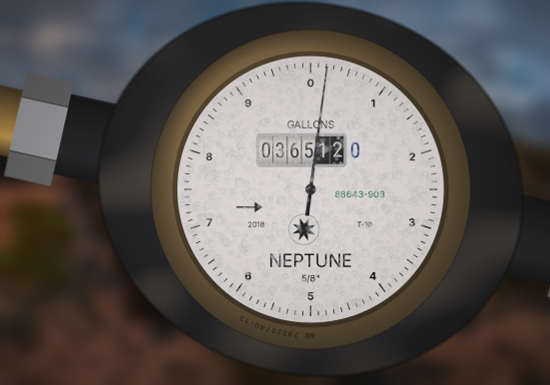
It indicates 365120.2 gal
